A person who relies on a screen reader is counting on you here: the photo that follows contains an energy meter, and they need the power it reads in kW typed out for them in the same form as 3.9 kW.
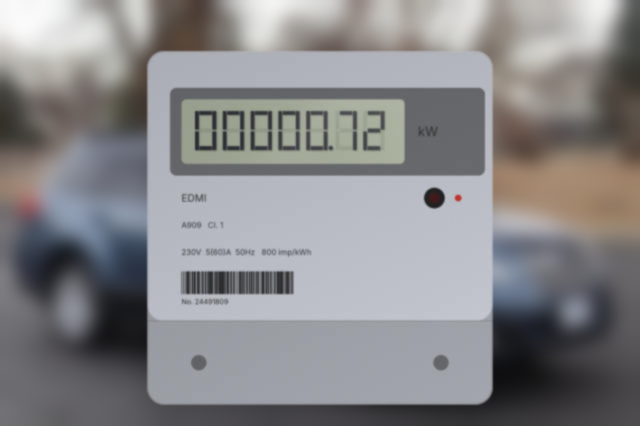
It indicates 0.72 kW
